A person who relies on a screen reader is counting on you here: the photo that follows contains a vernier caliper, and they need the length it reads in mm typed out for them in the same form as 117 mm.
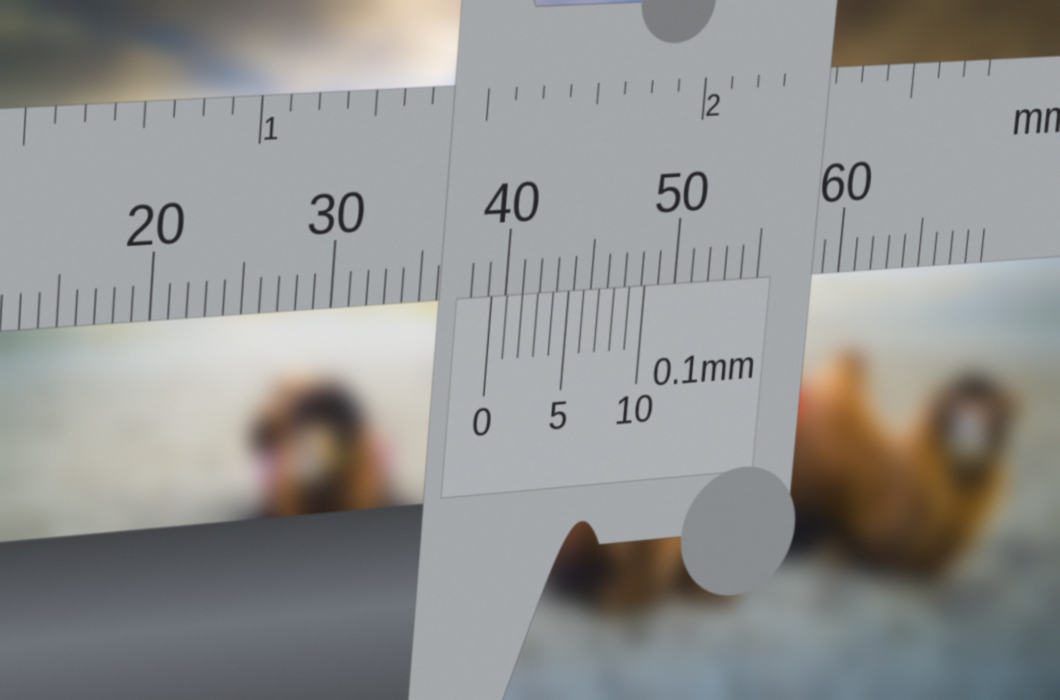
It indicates 39.2 mm
